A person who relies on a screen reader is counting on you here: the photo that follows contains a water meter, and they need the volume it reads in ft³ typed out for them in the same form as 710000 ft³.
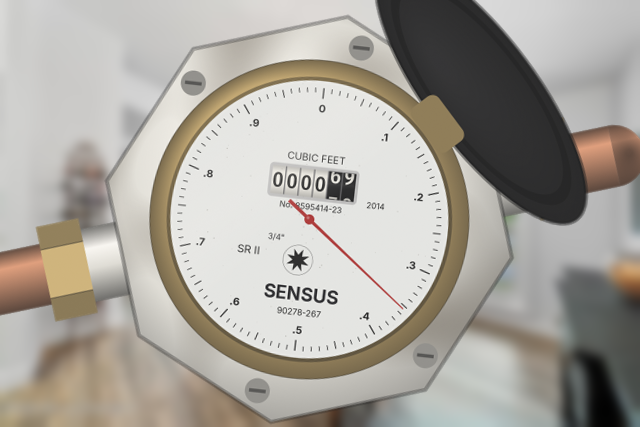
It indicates 69.35 ft³
